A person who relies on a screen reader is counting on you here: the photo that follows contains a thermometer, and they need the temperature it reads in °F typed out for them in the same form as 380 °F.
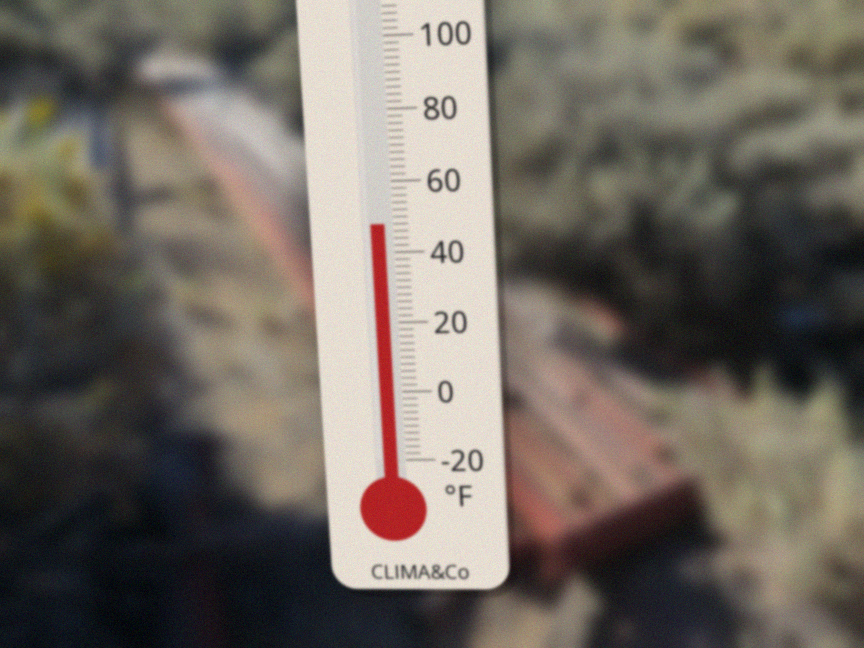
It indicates 48 °F
